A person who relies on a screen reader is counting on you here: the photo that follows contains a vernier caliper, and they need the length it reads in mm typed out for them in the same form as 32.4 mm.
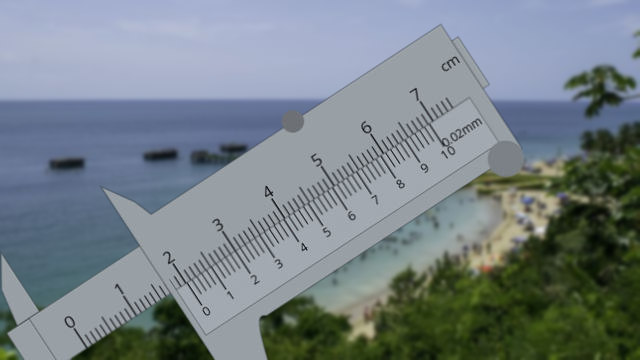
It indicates 20.2 mm
